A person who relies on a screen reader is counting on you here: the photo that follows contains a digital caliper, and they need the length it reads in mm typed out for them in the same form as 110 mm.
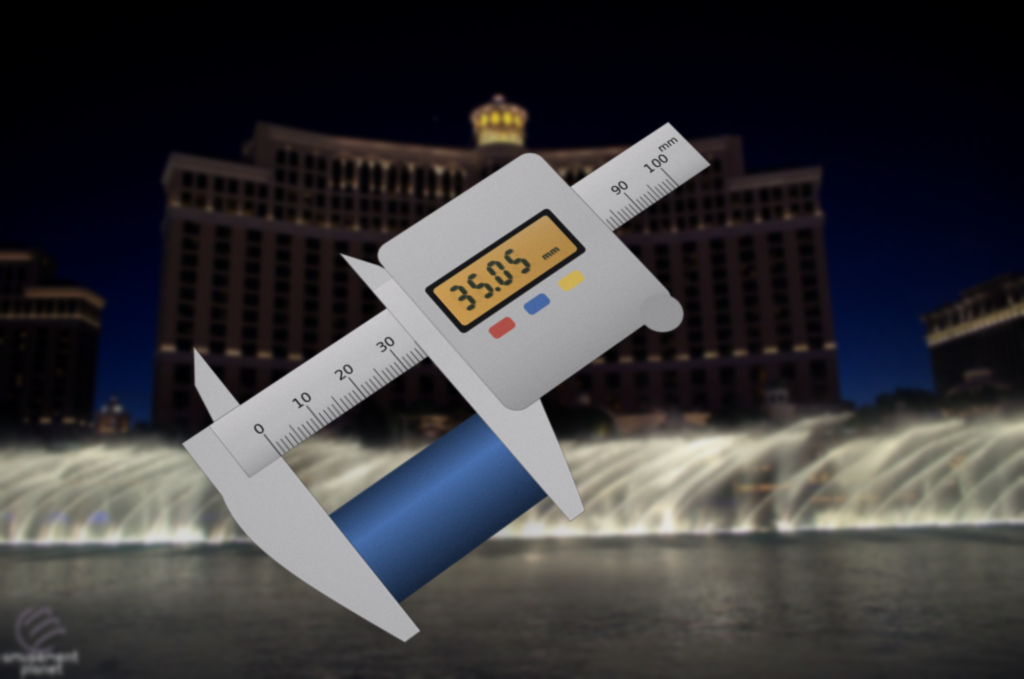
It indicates 35.05 mm
